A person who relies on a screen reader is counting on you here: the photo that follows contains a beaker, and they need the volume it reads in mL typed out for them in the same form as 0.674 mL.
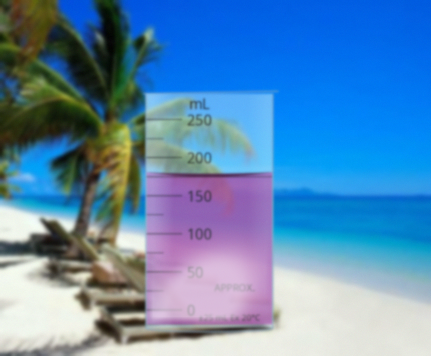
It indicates 175 mL
